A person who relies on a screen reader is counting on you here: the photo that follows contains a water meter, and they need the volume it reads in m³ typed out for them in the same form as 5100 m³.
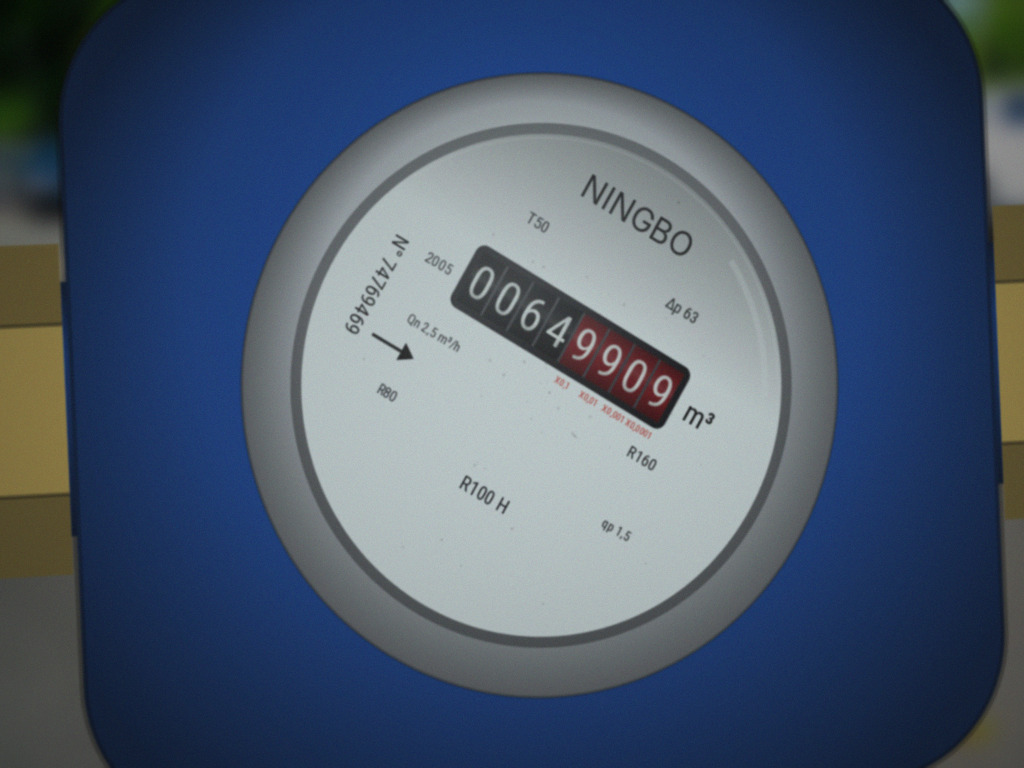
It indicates 64.9909 m³
